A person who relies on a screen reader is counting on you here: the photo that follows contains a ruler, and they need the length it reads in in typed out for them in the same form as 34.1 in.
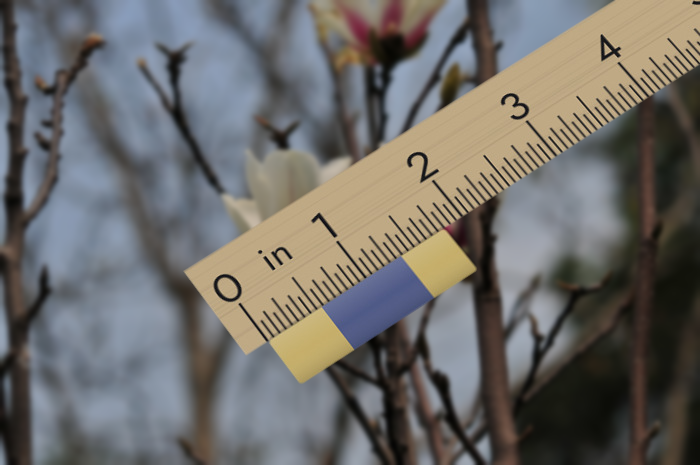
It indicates 1.8125 in
